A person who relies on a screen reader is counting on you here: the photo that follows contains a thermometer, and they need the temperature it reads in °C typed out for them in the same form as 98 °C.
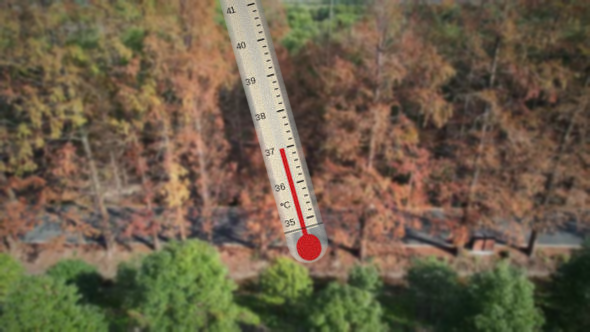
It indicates 37 °C
